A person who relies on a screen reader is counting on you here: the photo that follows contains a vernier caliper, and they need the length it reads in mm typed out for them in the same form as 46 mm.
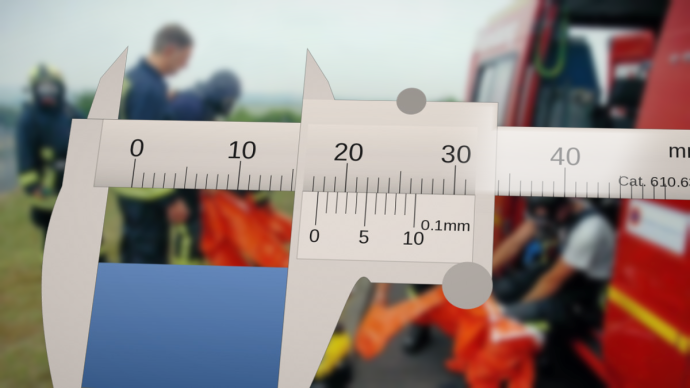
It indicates 17.5 mm
